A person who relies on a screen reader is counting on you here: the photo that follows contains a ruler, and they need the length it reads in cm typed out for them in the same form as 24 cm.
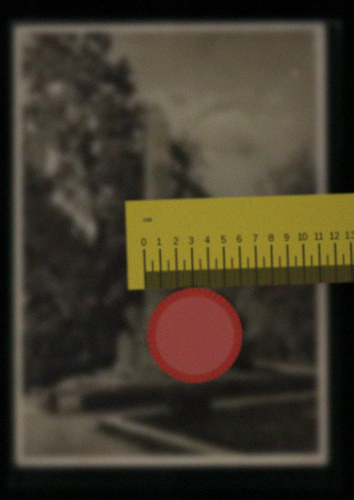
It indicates 6 cm
